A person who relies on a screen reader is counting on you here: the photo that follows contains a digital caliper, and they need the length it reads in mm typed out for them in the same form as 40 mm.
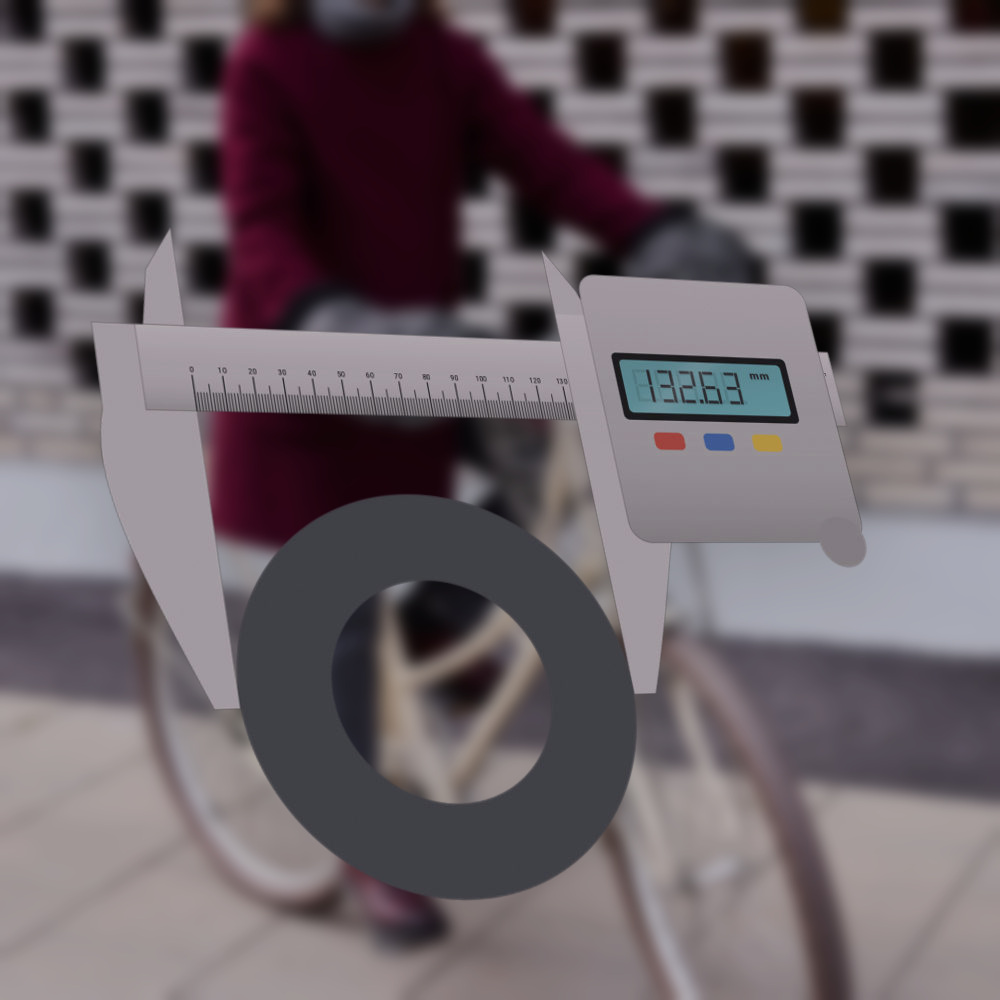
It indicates 132.63 mm
